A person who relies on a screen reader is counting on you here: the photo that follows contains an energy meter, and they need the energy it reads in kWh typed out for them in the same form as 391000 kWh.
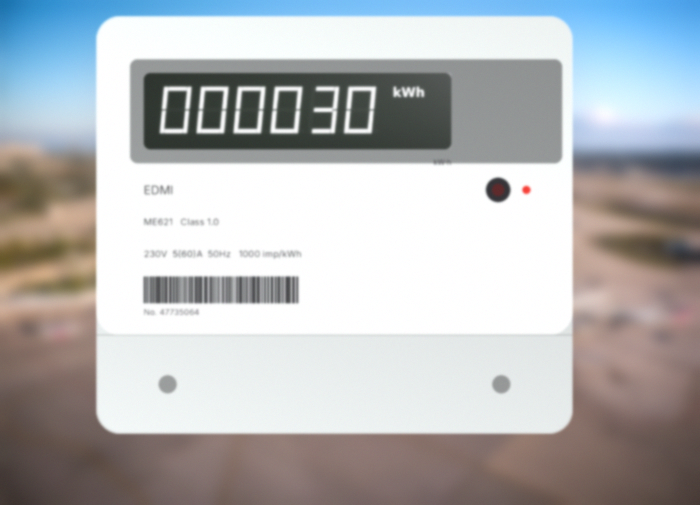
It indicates 30 kWh
